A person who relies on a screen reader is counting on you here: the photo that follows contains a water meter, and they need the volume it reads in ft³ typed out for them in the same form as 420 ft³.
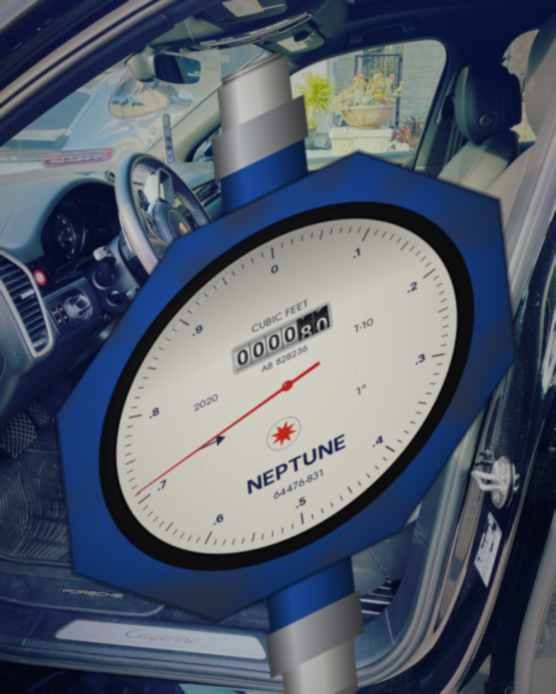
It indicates 79.71 ft³
